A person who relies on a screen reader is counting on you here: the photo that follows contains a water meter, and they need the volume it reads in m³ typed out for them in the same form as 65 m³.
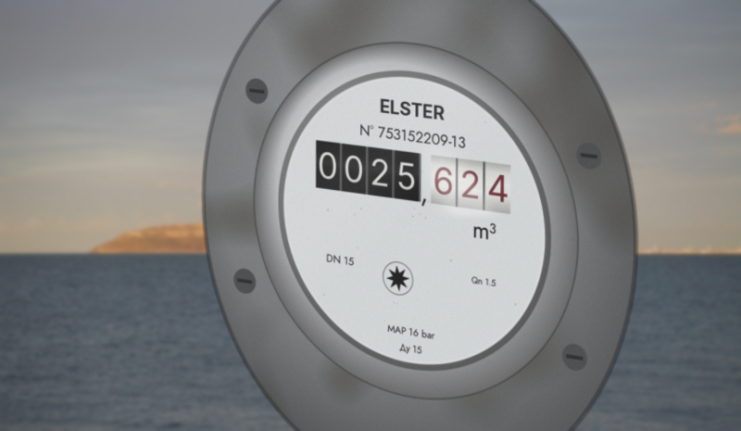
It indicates 25.624 m³
